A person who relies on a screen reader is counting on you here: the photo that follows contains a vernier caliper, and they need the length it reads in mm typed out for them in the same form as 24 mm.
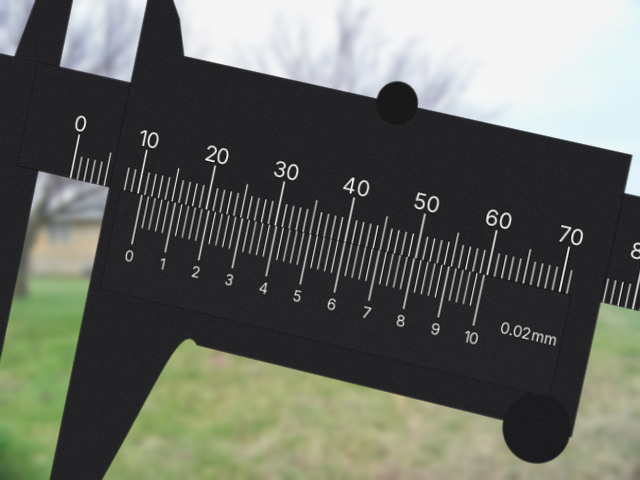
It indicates 10.6 mm
